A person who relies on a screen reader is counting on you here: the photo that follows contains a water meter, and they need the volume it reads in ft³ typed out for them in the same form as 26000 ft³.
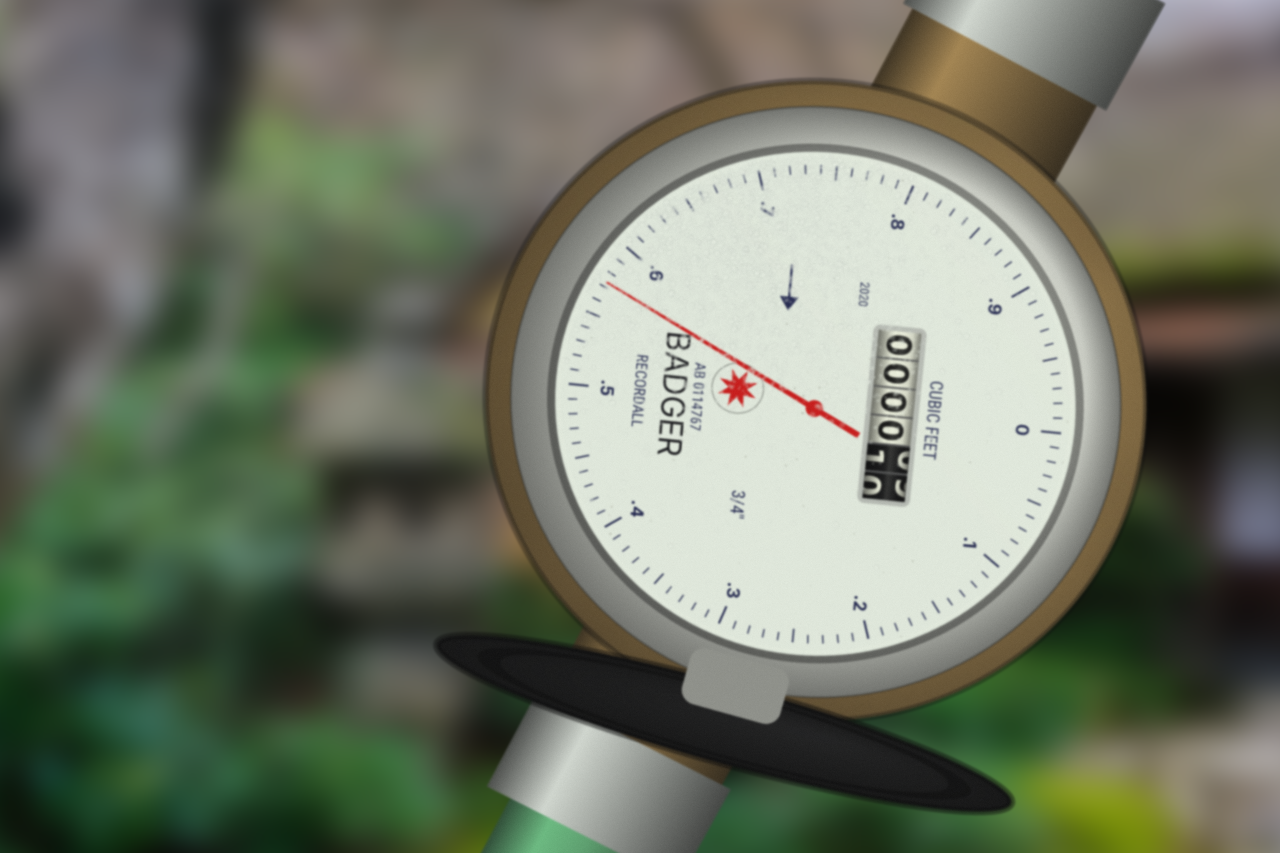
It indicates 9.57 ft³
